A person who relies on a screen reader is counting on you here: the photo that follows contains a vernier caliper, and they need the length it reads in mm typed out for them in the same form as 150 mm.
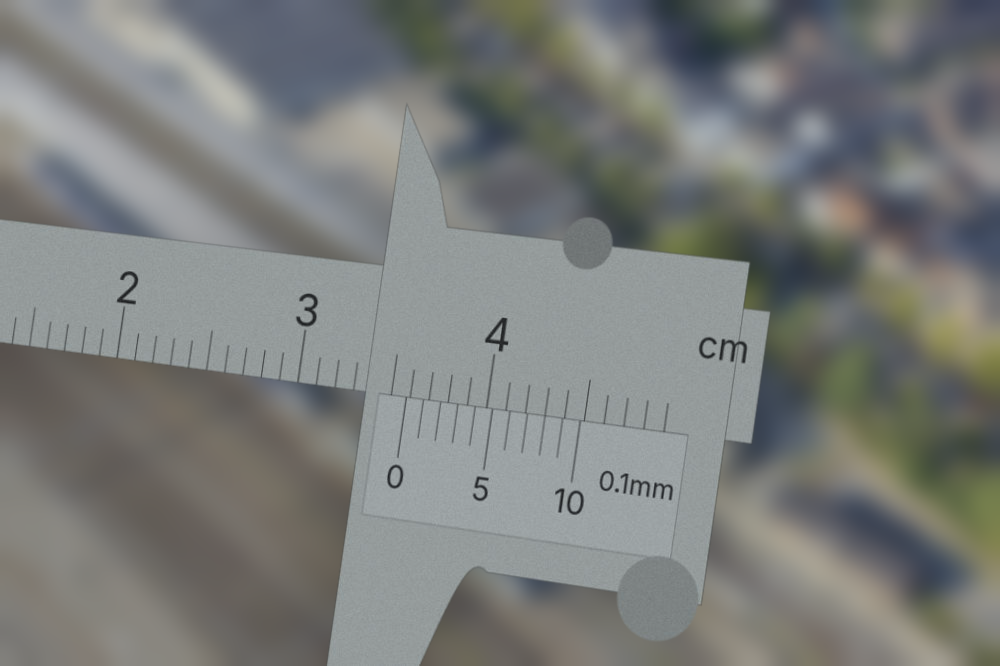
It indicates 35.8 mm
